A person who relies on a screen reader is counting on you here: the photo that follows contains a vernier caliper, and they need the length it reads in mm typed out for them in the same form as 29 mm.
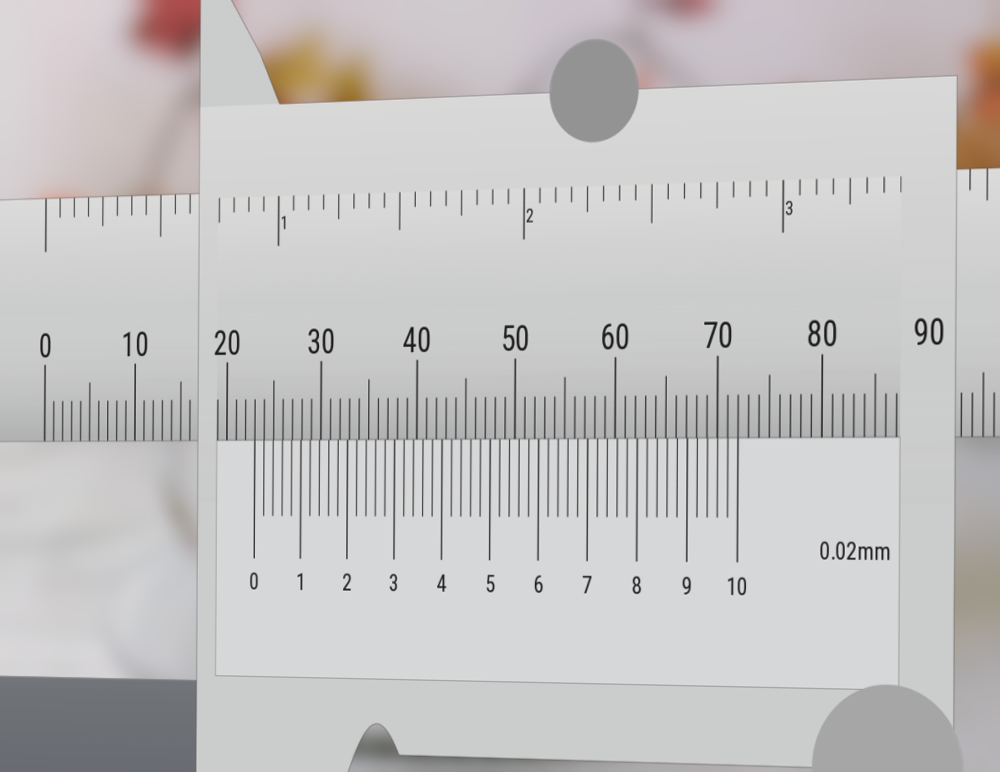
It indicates 23.0 mm
